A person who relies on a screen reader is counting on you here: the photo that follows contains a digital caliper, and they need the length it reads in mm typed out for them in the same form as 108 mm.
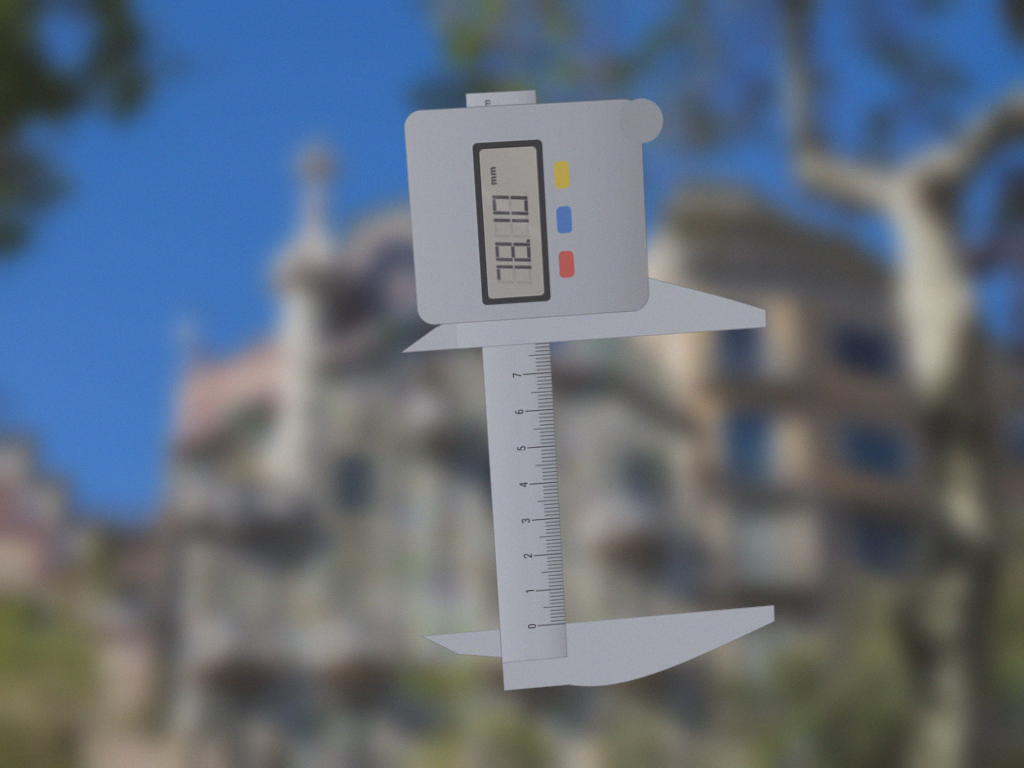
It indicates 78.10 mm
